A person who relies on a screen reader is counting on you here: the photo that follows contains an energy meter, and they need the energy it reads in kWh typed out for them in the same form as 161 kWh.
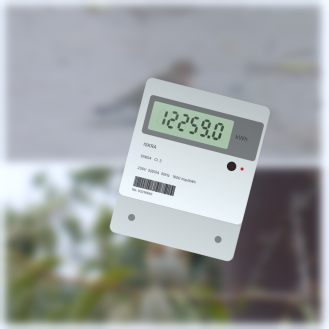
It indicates 12259.0 kWh
